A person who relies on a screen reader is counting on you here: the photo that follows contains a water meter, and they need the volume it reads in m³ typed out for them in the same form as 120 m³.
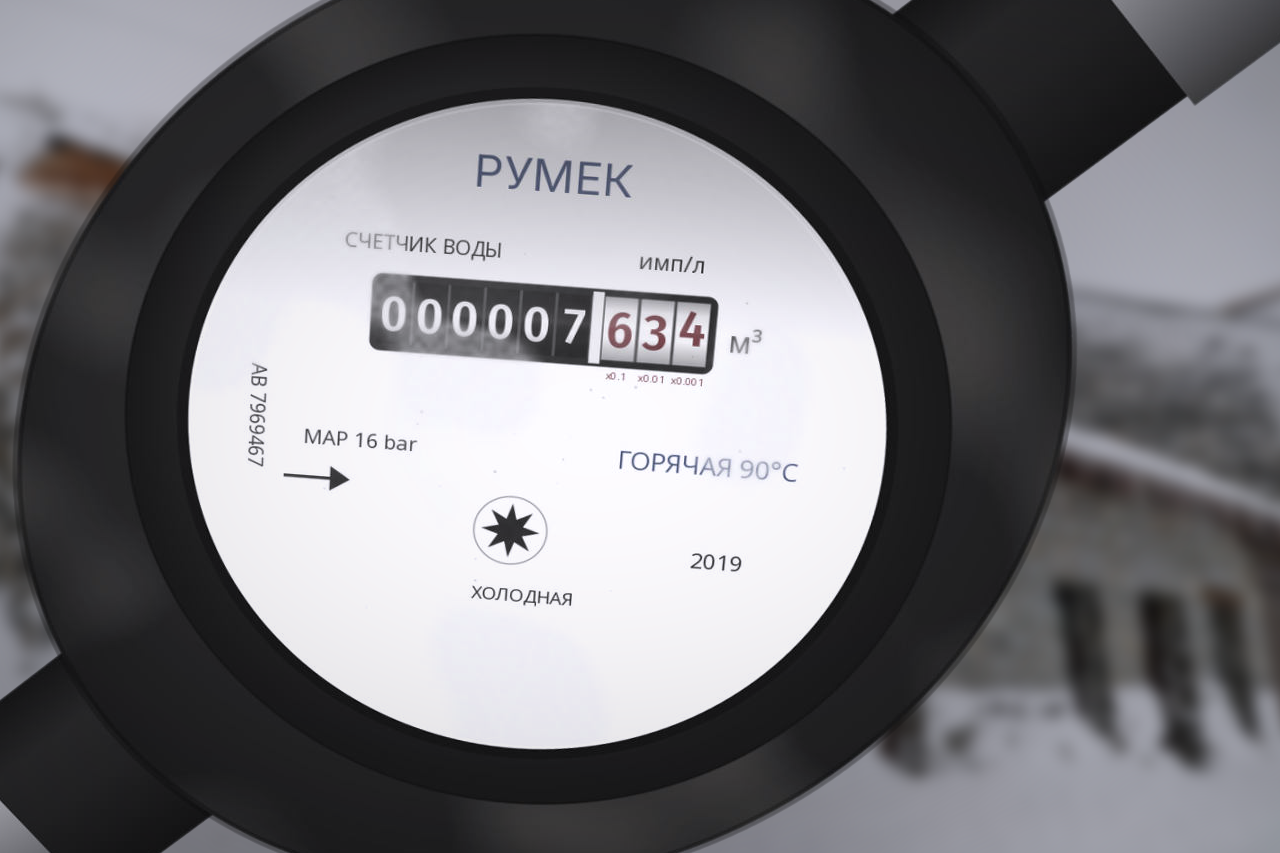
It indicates 7.634 m³
